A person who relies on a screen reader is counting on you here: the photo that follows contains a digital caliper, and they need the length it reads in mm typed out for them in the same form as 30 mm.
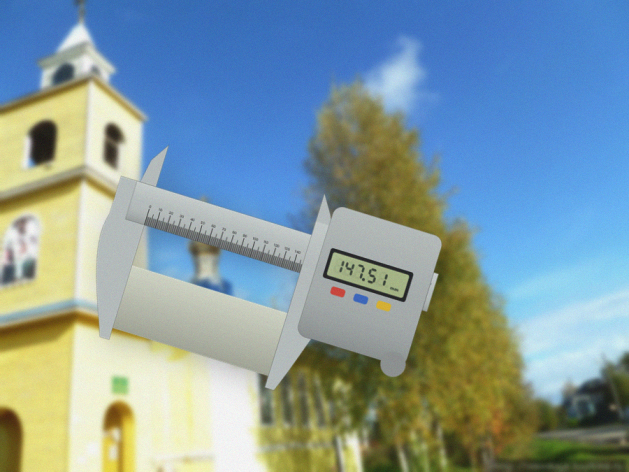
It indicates 147.51 mm
